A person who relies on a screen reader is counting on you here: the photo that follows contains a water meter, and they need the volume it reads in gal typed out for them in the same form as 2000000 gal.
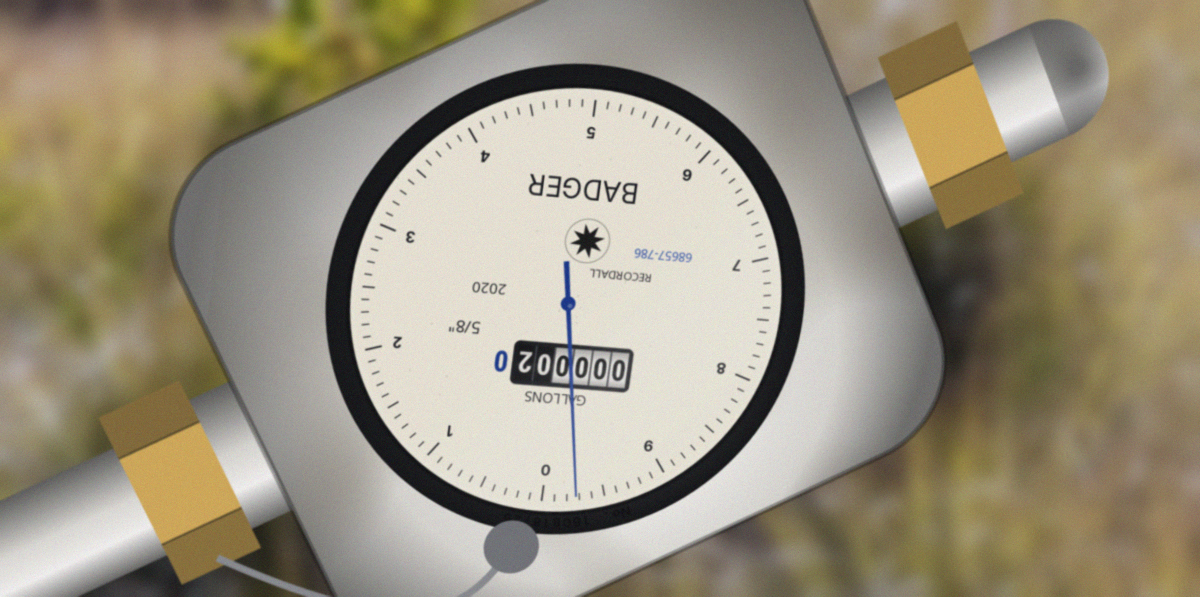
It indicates 19.7 gal
